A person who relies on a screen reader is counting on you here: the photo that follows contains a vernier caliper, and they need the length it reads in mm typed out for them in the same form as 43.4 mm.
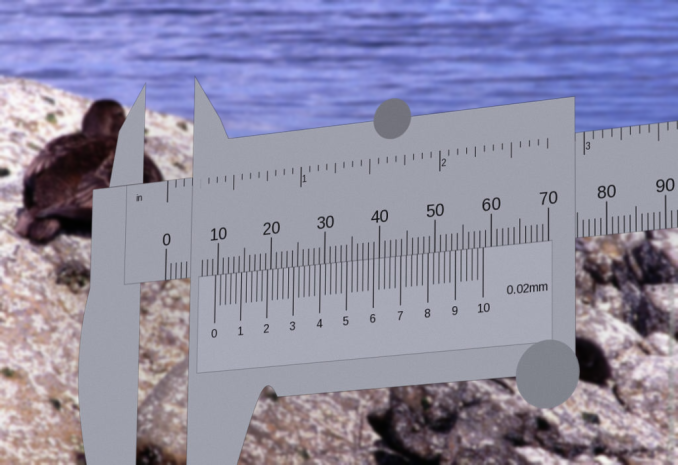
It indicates 9.6 mm
